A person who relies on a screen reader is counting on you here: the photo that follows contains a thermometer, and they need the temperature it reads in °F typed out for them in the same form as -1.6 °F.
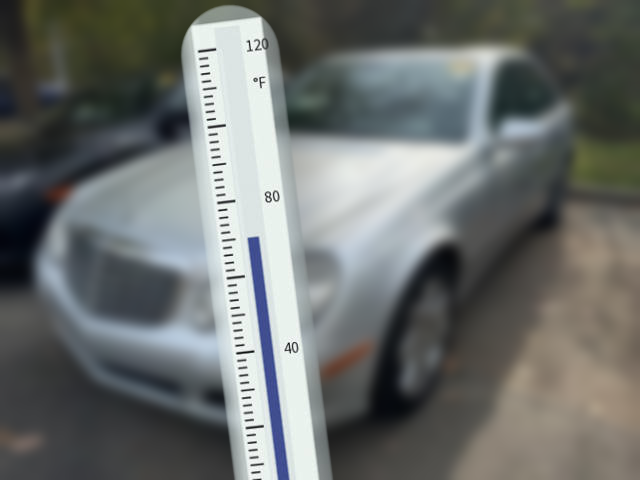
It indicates 70 °F
